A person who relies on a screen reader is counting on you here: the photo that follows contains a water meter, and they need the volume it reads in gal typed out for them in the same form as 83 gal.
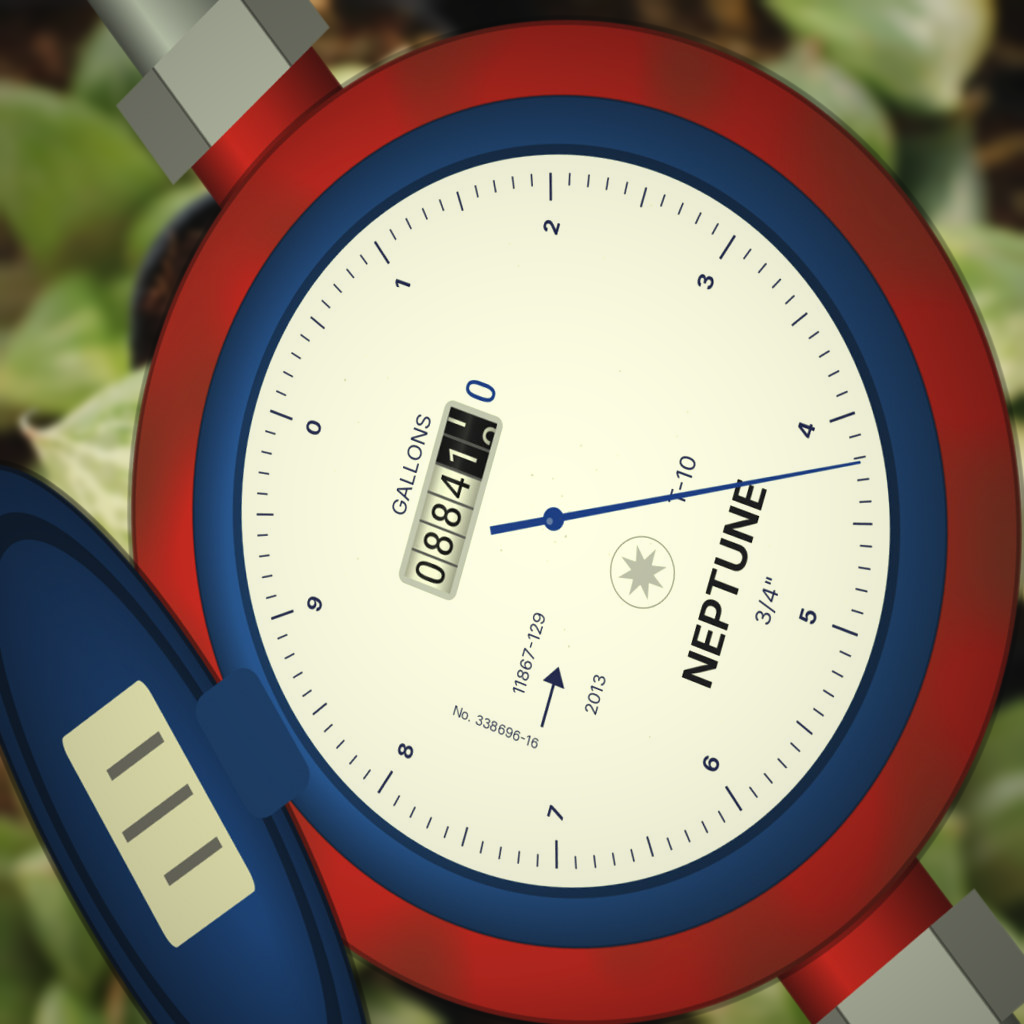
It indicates 884114.2 gal
